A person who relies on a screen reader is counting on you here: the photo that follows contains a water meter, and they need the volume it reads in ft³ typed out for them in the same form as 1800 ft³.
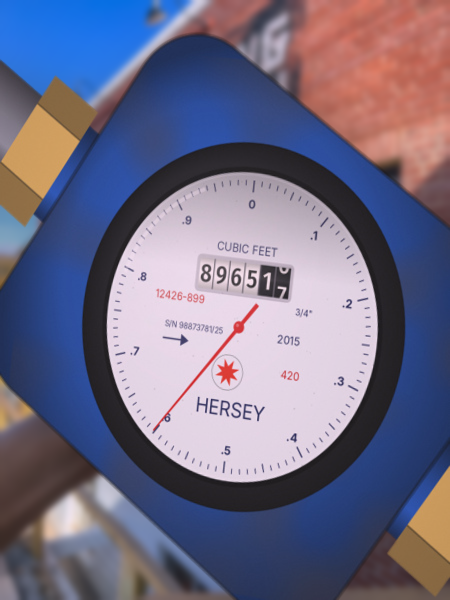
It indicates 896516.60 ft³
